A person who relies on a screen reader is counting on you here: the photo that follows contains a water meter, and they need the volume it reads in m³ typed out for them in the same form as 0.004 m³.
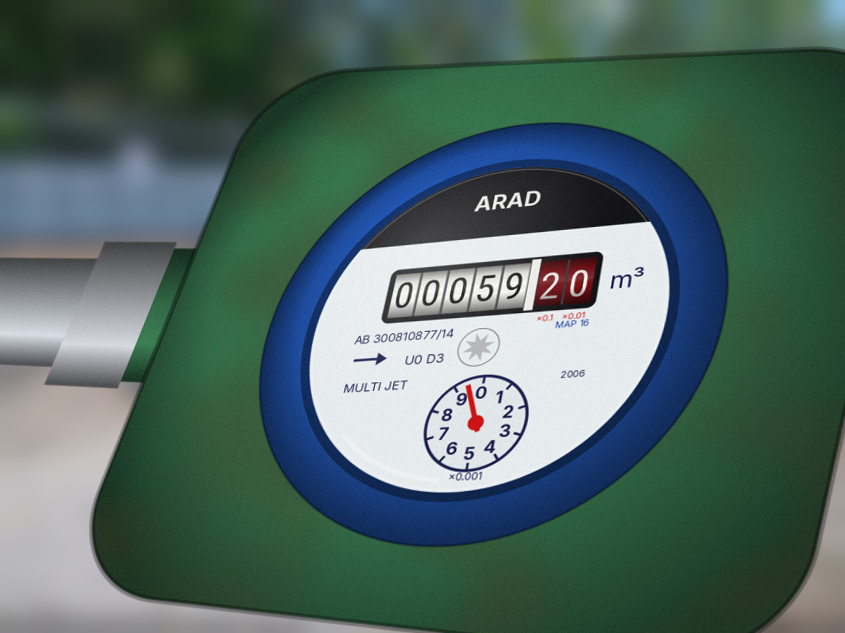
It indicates 59.199 m³
